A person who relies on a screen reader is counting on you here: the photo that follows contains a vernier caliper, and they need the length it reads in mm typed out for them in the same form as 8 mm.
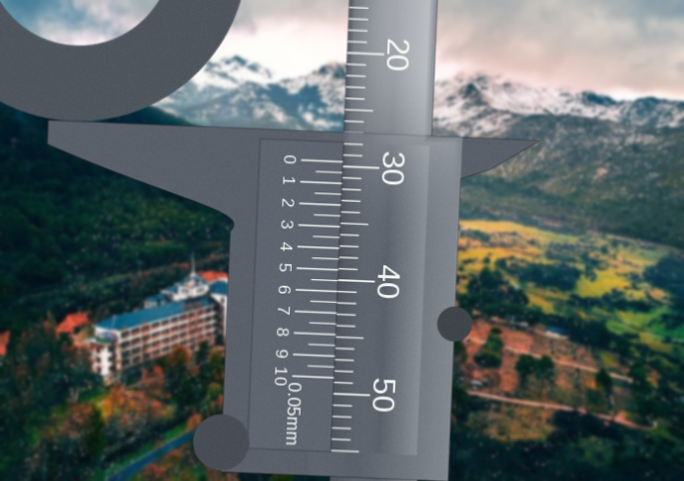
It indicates 29.6 mm
